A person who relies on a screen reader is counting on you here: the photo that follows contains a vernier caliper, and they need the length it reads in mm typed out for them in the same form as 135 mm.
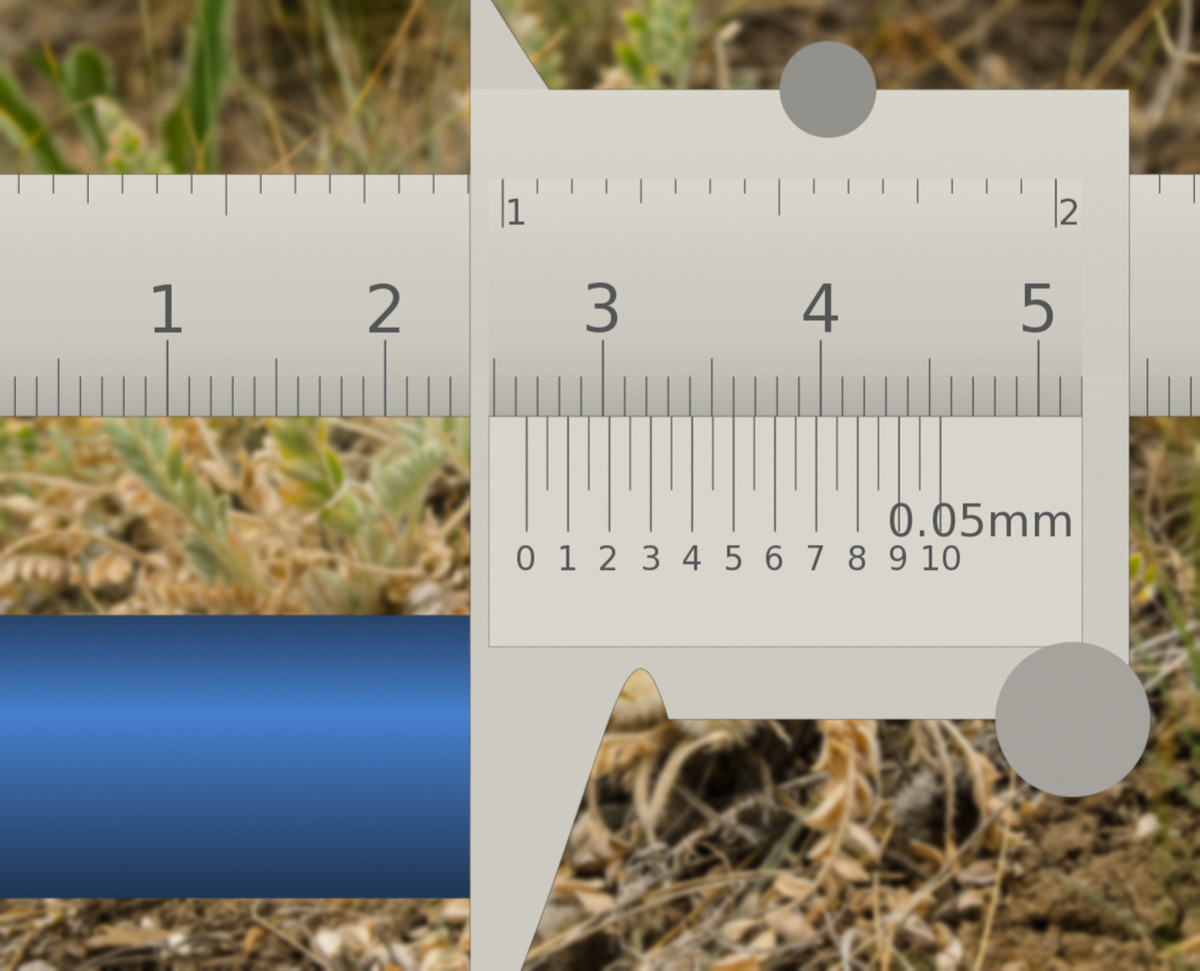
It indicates 26.5 mm
